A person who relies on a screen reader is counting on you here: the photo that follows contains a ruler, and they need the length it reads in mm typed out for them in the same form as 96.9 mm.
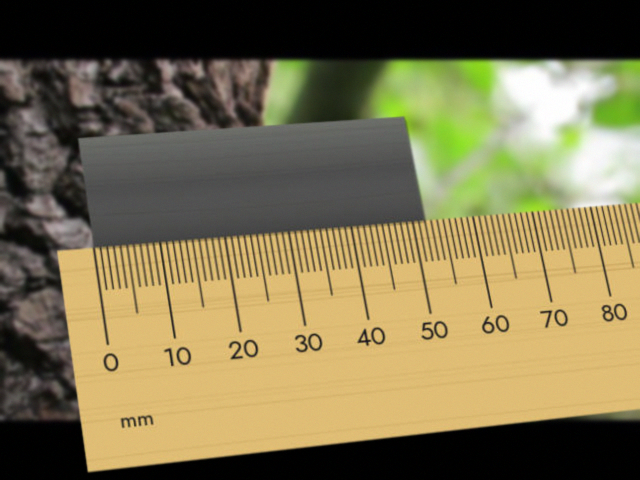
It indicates 52 mm
